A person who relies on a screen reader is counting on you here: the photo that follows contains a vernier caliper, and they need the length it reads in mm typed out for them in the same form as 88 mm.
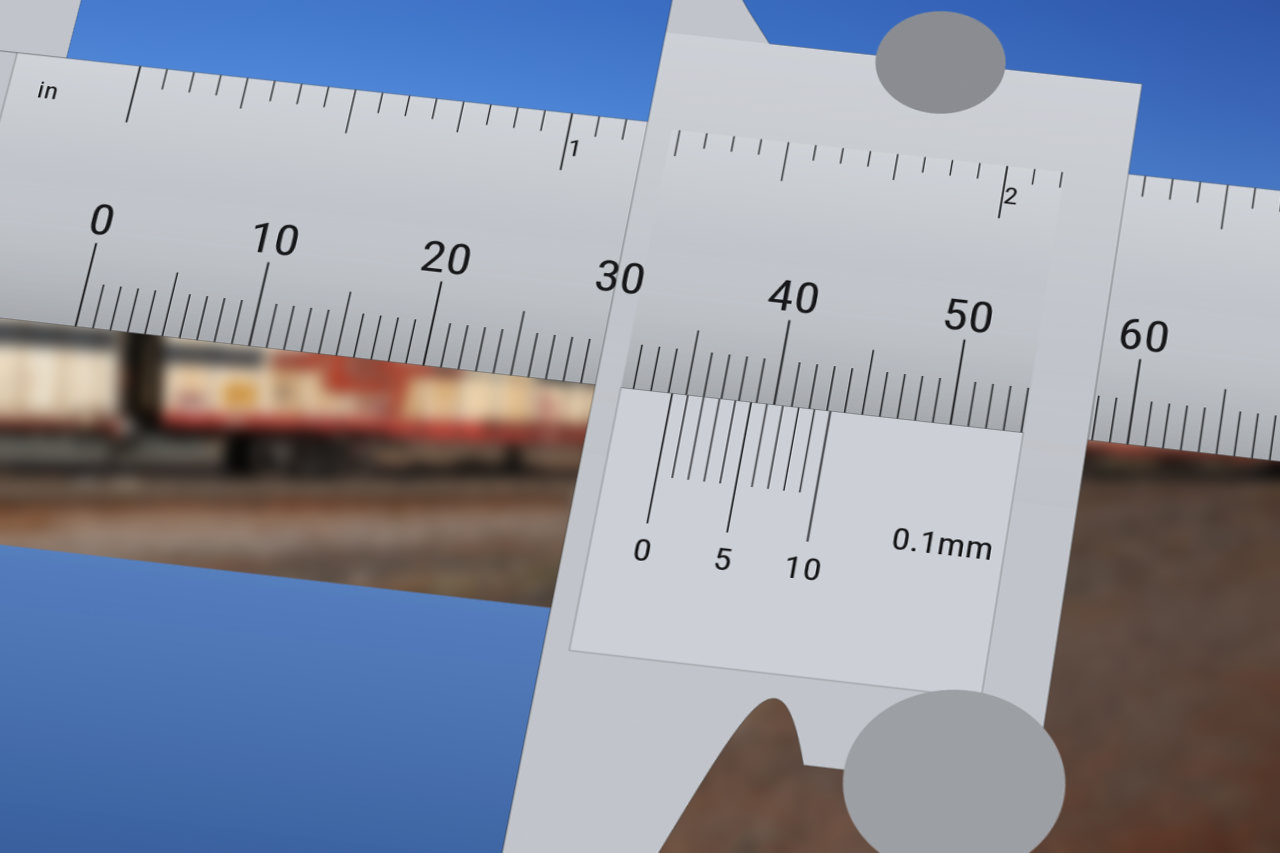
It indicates 34.2 mm
